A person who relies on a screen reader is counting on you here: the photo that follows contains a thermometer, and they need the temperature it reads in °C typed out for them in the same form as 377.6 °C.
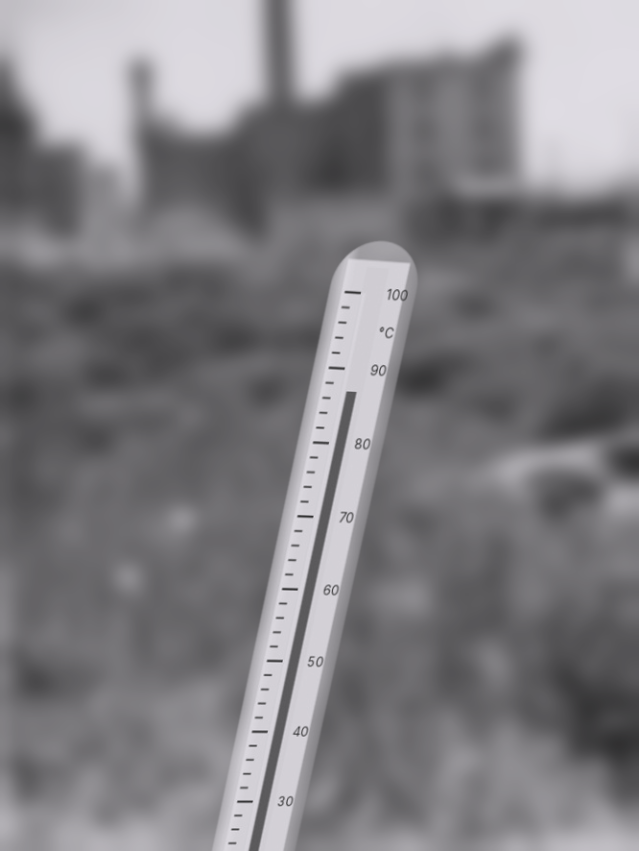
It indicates 87 °C
